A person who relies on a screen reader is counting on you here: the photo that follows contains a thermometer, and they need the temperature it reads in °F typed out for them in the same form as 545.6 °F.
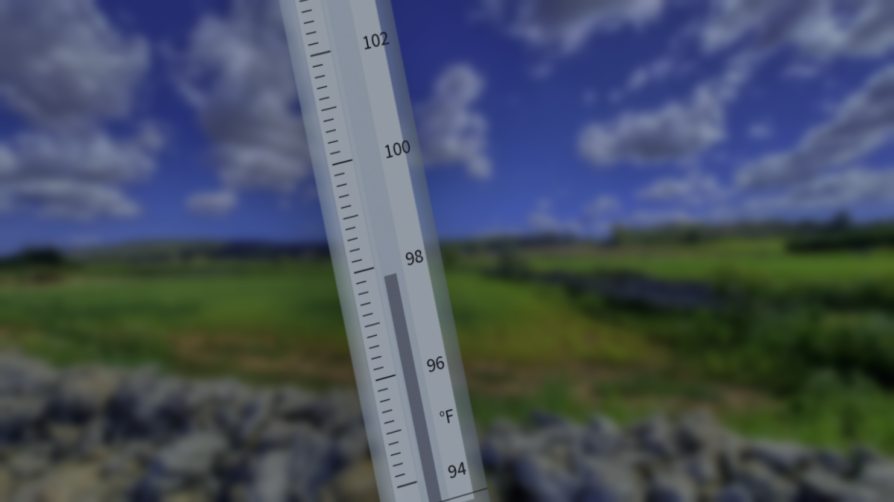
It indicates 97.8 °F
